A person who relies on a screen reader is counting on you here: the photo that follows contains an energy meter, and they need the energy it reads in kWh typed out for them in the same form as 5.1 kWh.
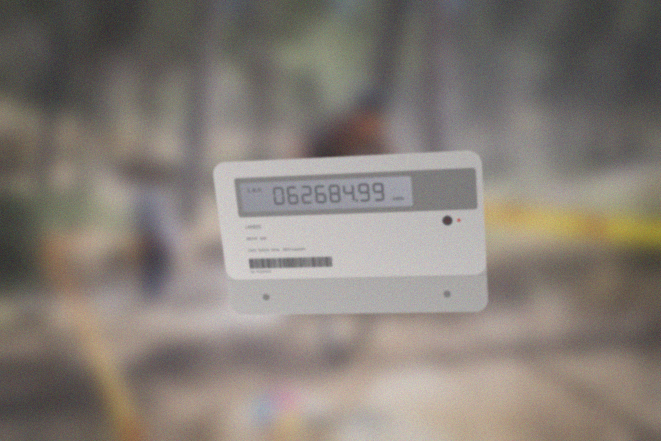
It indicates 62684.99 kWh
